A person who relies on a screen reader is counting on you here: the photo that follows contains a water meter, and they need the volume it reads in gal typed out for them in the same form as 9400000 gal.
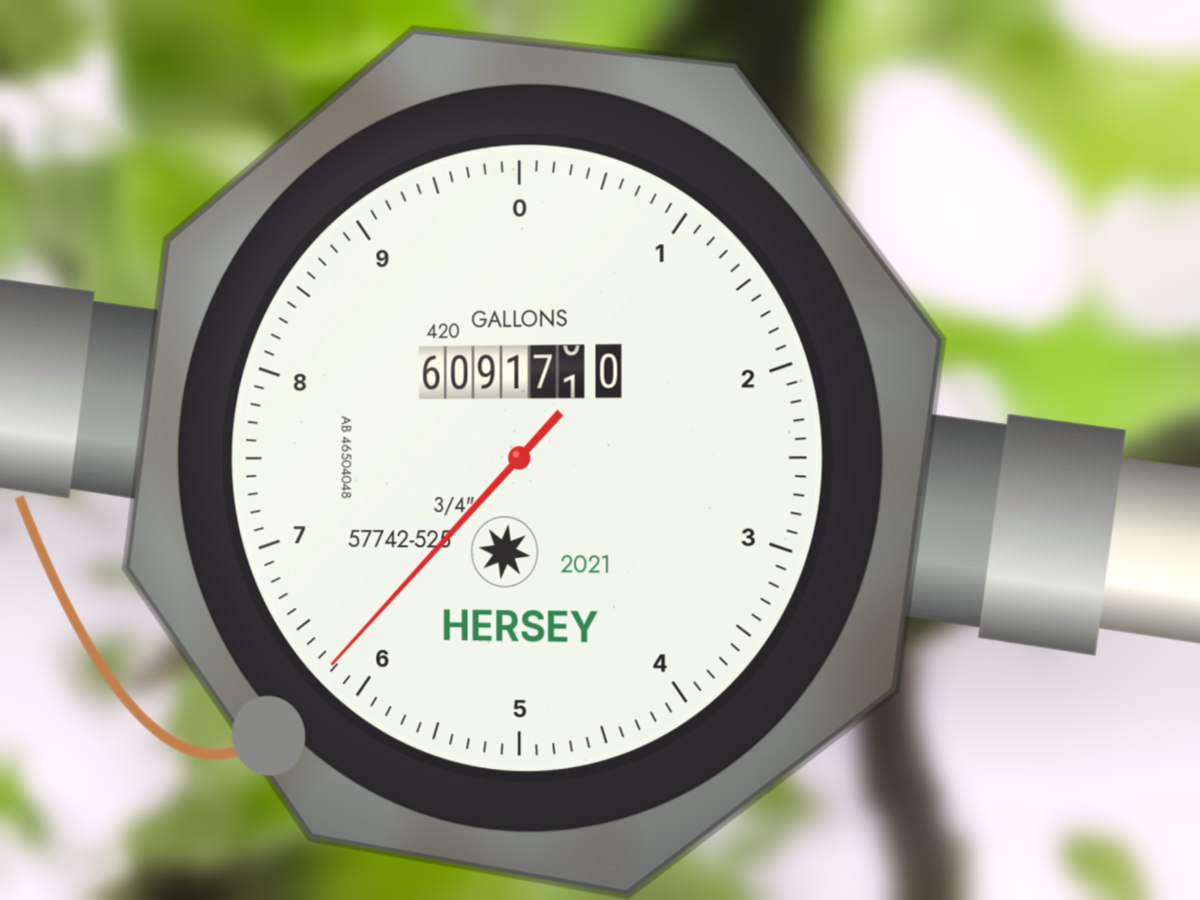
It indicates 6091706.2 gal
